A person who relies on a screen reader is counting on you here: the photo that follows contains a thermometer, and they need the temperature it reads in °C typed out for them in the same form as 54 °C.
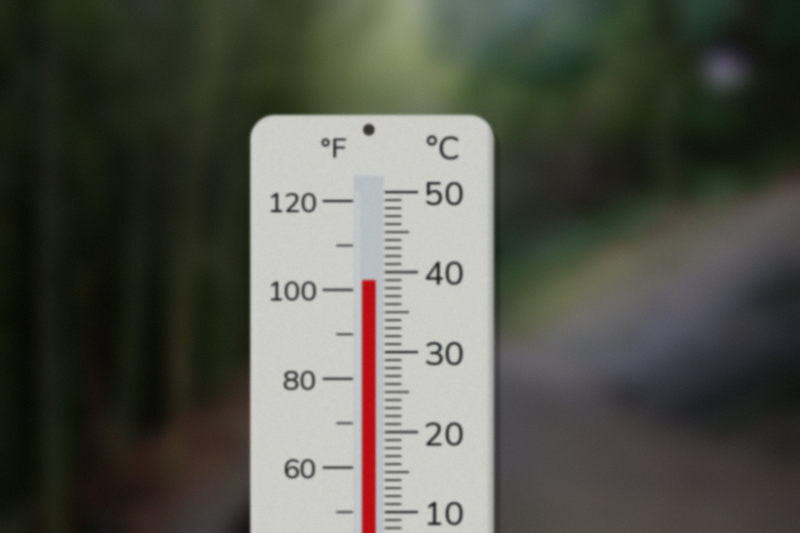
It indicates 39 °C
